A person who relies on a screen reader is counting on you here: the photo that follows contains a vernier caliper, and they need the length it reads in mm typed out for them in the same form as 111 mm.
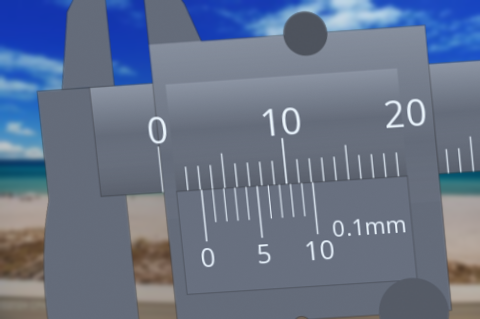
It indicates 3.1 mm
